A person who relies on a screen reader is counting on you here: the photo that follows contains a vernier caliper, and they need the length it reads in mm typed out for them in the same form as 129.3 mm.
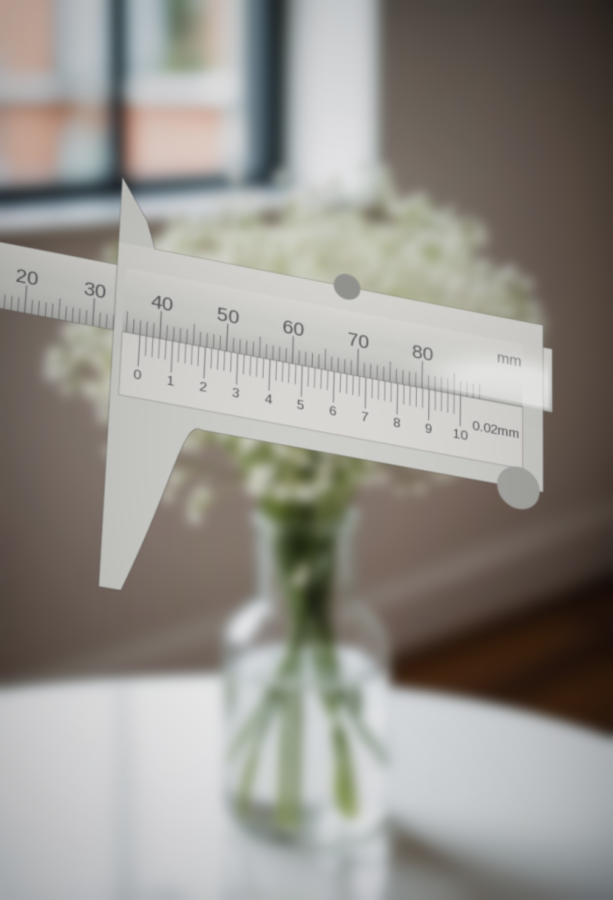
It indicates 37.0 mm
